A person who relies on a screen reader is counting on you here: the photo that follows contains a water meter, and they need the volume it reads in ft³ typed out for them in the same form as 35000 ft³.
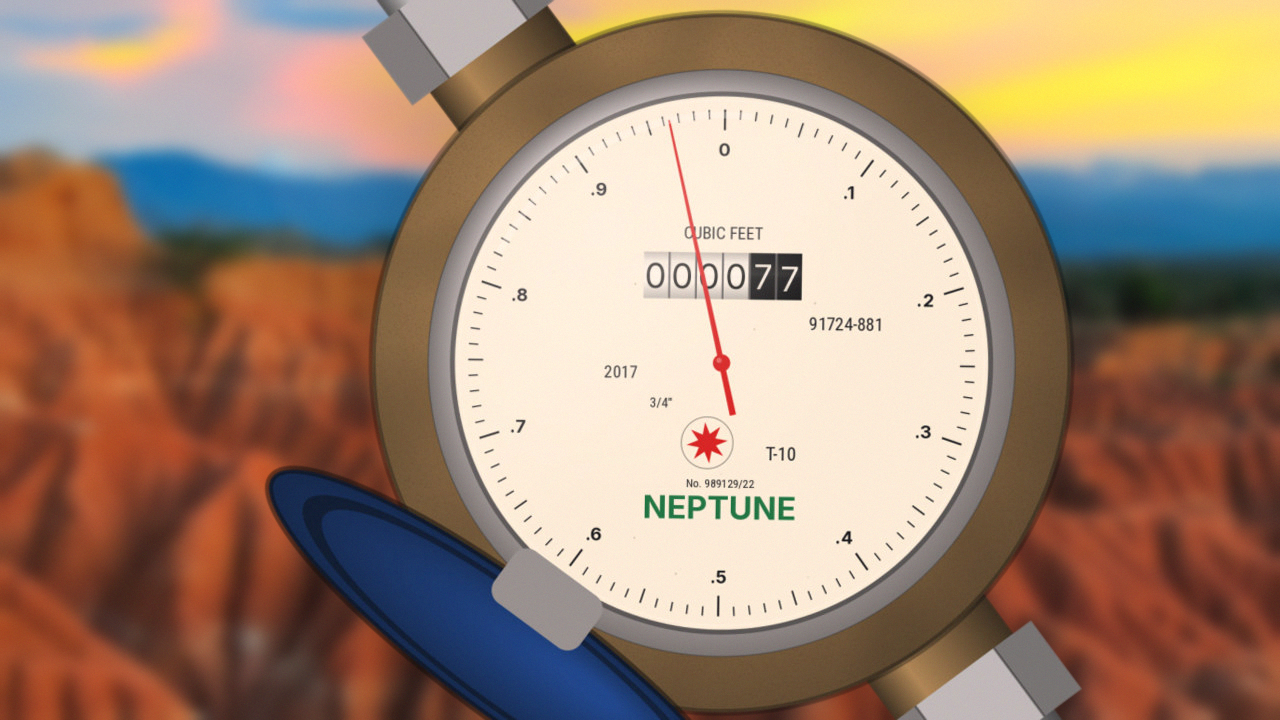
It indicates 76.96 ft³
